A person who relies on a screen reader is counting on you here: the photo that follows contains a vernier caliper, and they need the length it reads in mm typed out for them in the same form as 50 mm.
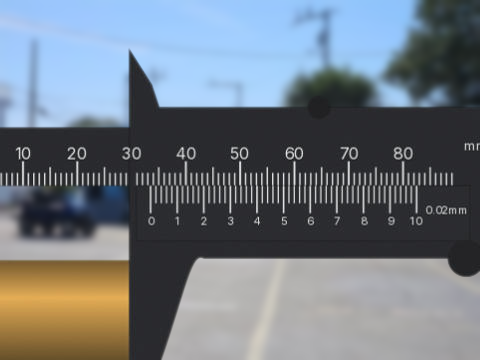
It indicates 33.5 mm
